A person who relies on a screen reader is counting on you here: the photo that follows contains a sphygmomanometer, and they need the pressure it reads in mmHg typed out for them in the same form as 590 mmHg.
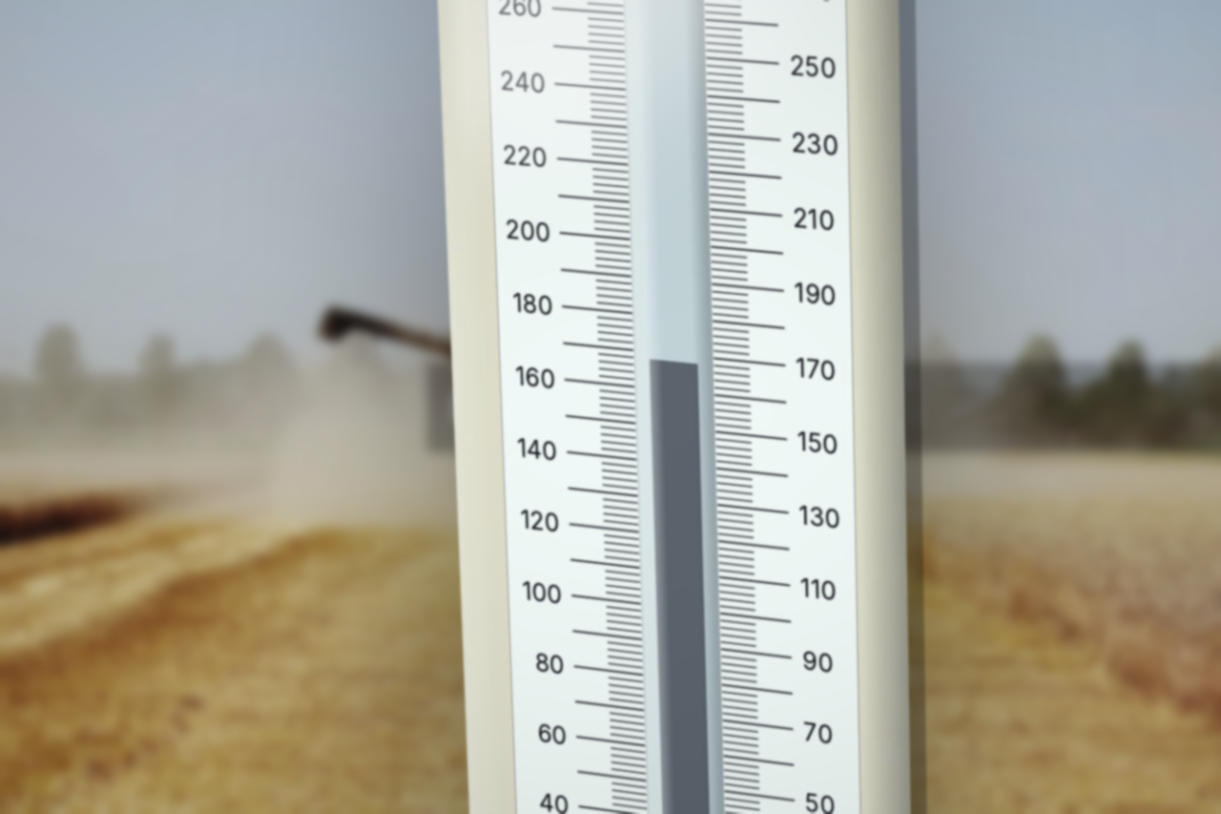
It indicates 168 mmHg
